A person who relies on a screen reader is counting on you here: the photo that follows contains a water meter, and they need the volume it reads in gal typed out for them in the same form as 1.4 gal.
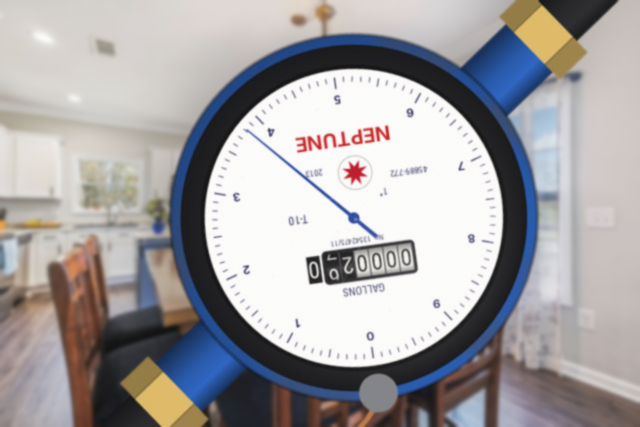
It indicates 263.8 gal
